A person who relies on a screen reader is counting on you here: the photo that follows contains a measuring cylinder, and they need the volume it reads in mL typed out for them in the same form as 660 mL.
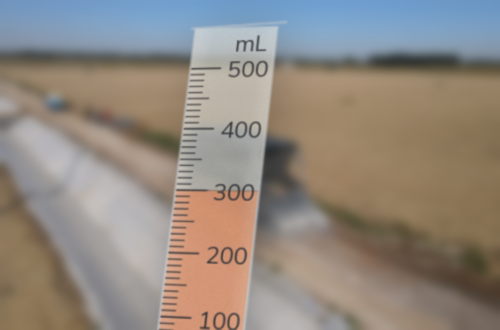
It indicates 300 mL
